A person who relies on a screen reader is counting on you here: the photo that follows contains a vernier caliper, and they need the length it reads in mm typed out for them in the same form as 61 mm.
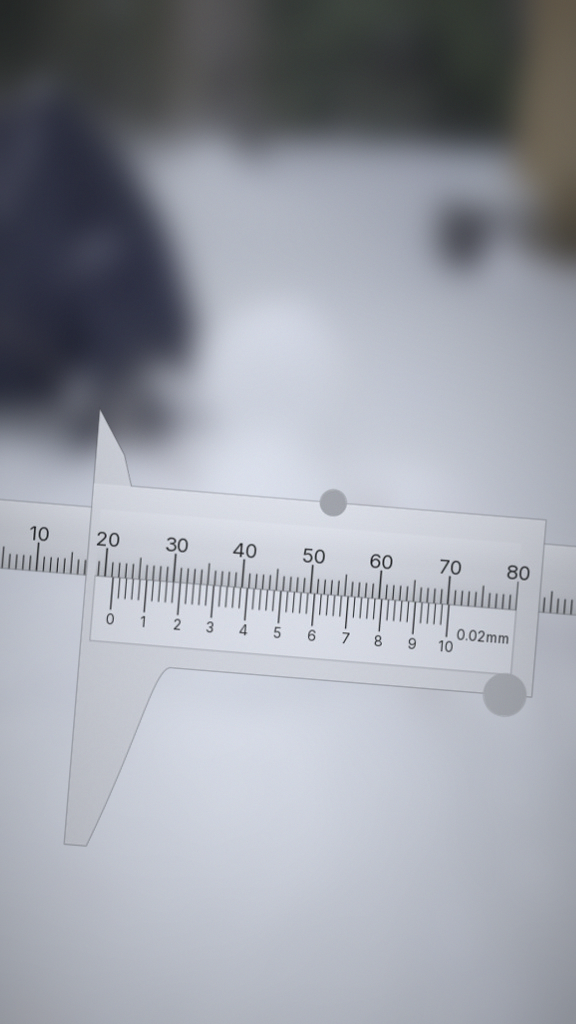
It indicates 21.2 mm
